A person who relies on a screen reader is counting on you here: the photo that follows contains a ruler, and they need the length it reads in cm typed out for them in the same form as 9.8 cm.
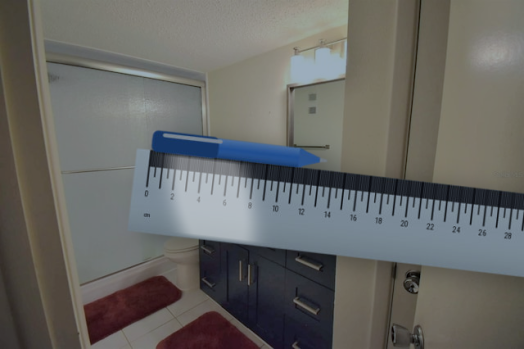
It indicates 13.5 cm
